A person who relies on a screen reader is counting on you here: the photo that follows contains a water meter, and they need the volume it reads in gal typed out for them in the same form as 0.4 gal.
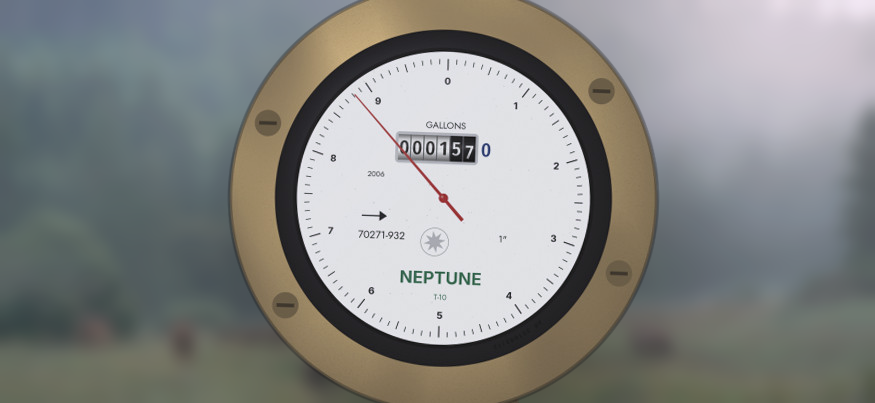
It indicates 1568.8 gal
